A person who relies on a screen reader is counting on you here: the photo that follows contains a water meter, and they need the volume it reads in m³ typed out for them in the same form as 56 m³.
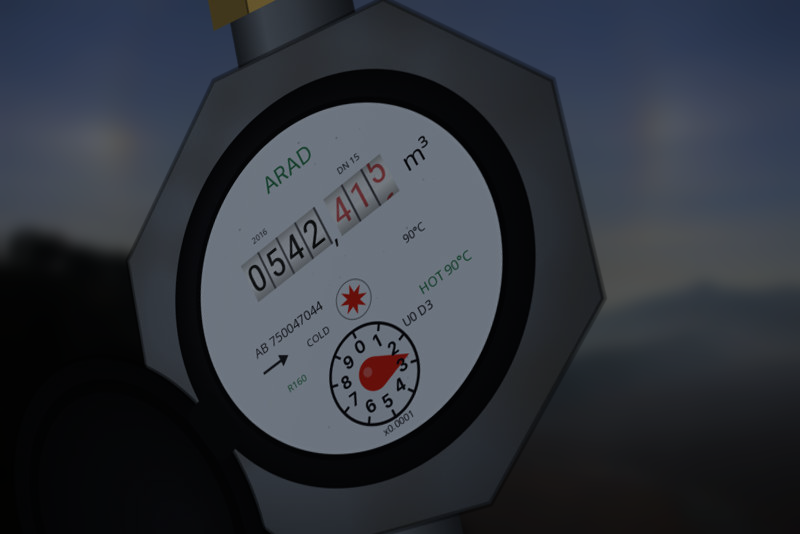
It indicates 542.4152 m³
